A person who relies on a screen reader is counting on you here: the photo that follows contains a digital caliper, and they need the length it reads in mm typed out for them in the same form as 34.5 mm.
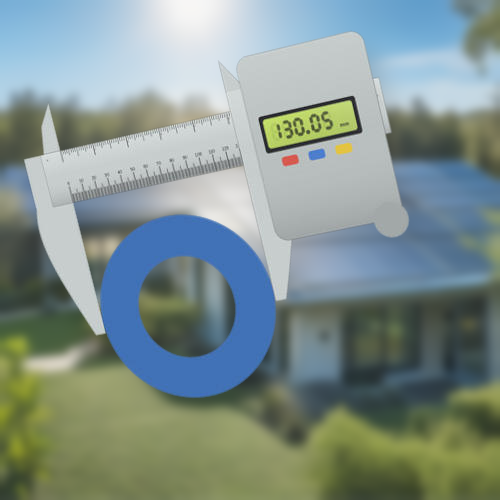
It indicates 130.05 mm
